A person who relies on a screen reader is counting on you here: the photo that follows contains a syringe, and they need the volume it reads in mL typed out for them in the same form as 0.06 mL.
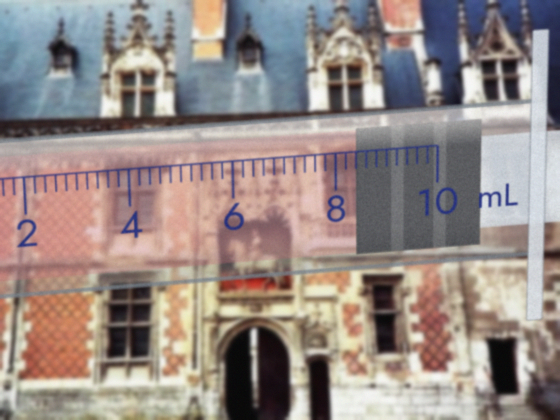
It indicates 8.4 mL
